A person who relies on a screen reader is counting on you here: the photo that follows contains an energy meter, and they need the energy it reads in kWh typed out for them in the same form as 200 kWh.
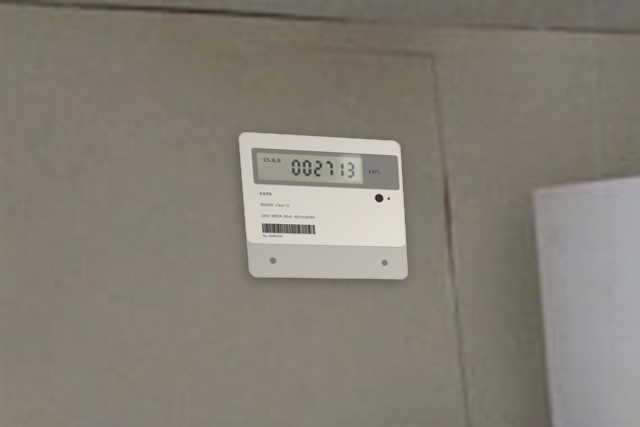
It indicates 2713 kWh
